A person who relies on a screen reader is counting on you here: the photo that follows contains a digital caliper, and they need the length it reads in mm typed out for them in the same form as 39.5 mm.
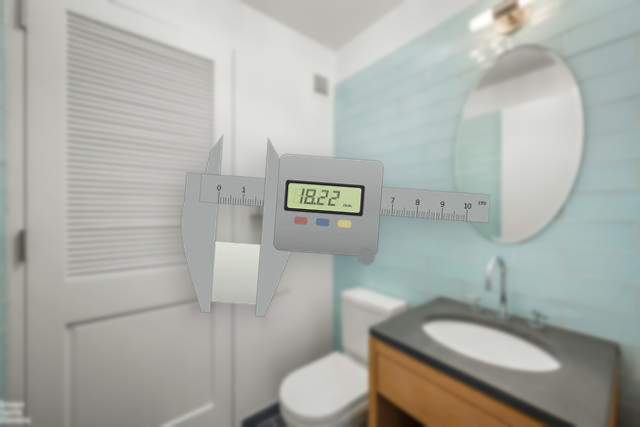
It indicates 18.22 mm
